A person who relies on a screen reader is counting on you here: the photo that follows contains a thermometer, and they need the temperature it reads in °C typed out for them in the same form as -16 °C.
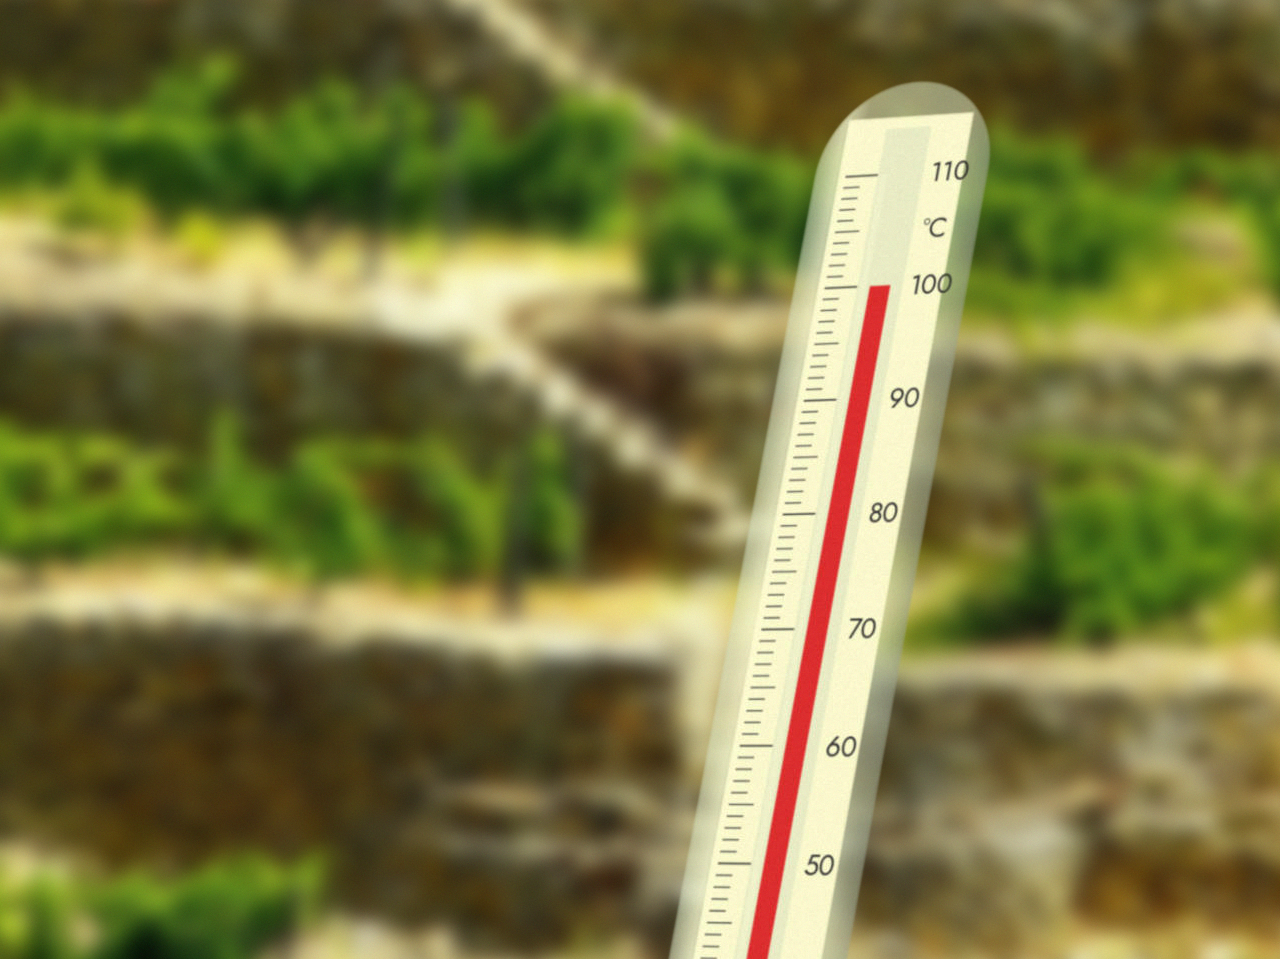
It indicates 100 °C
